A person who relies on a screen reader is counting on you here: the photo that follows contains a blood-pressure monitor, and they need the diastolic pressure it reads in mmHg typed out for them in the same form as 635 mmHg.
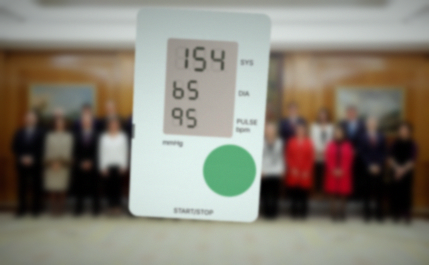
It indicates 65 mmHg
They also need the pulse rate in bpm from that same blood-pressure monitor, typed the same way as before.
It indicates 95 bpm
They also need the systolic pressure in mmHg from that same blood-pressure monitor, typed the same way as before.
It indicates 154 mmHg
